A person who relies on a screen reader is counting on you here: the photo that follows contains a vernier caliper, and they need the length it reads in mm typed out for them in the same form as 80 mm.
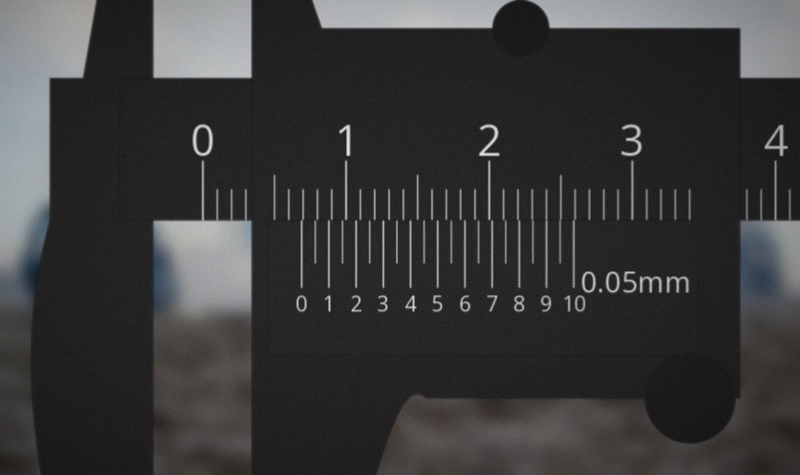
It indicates 6.9 mm
